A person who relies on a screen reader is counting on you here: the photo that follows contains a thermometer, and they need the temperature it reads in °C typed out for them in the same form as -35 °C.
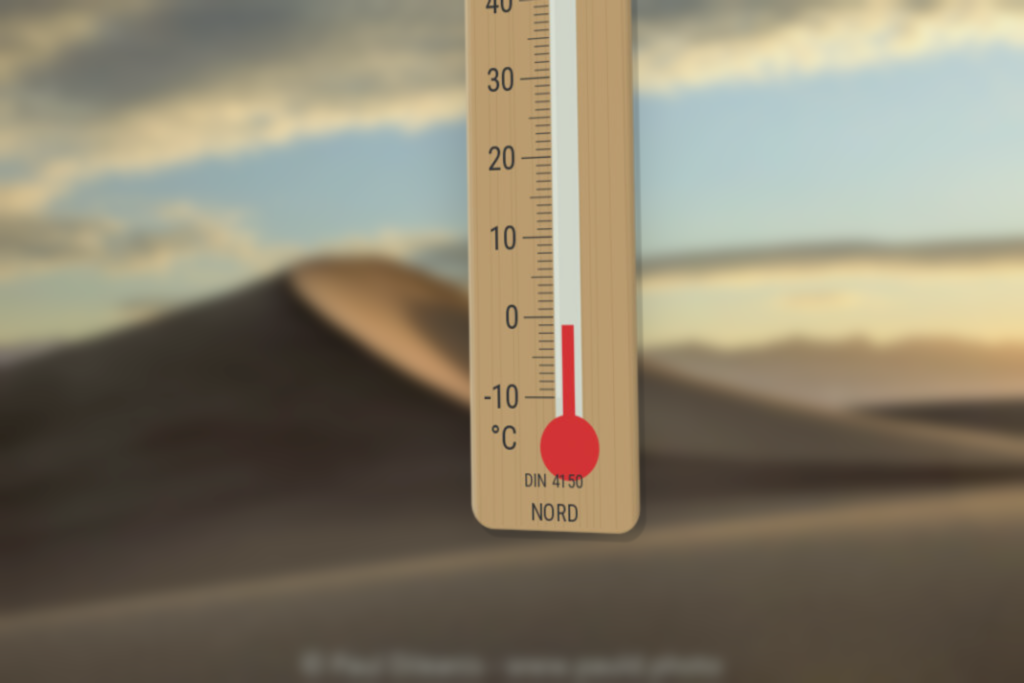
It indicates -1 °C
